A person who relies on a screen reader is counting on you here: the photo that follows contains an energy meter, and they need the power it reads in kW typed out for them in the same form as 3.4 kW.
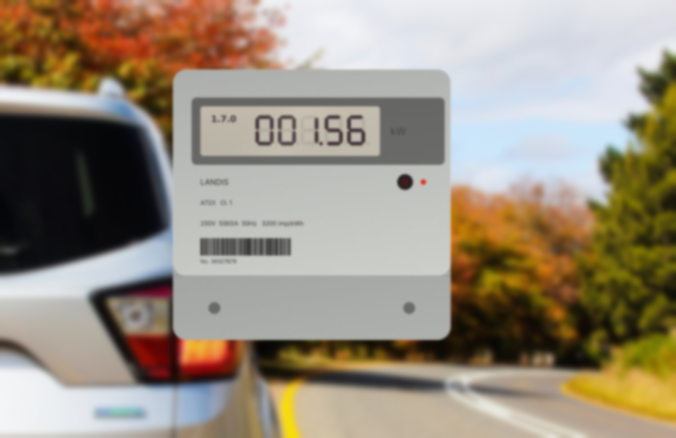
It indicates 1.56 kW
